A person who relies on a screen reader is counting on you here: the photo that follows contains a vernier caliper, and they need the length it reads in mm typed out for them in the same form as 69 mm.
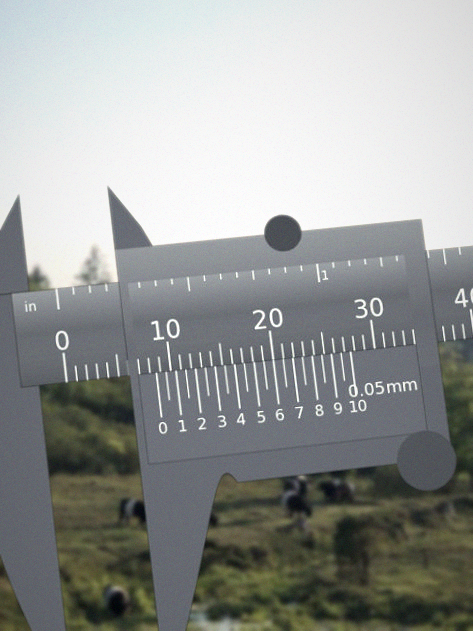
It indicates 8.6 mm
